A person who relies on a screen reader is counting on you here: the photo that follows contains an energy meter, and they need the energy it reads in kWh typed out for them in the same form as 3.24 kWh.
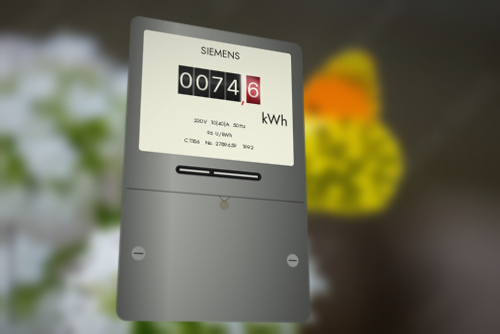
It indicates 74.6 kWh
